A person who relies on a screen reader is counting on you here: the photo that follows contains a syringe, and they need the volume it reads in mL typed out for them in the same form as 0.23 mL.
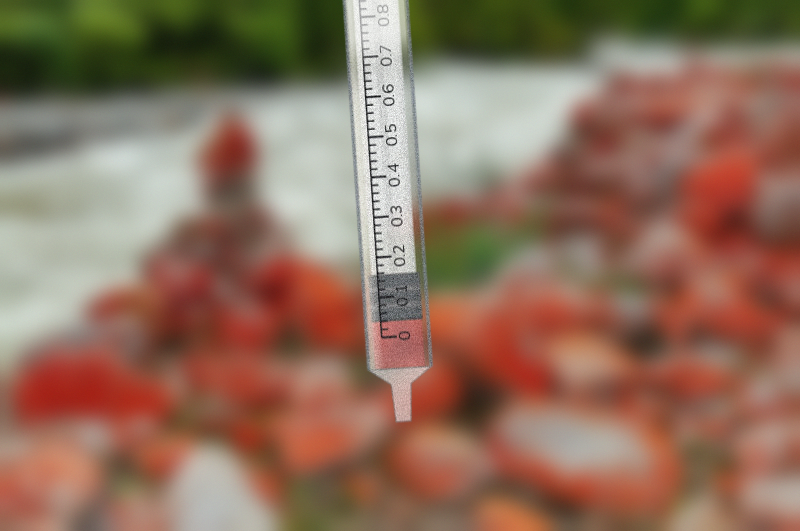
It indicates 0.04 mL
